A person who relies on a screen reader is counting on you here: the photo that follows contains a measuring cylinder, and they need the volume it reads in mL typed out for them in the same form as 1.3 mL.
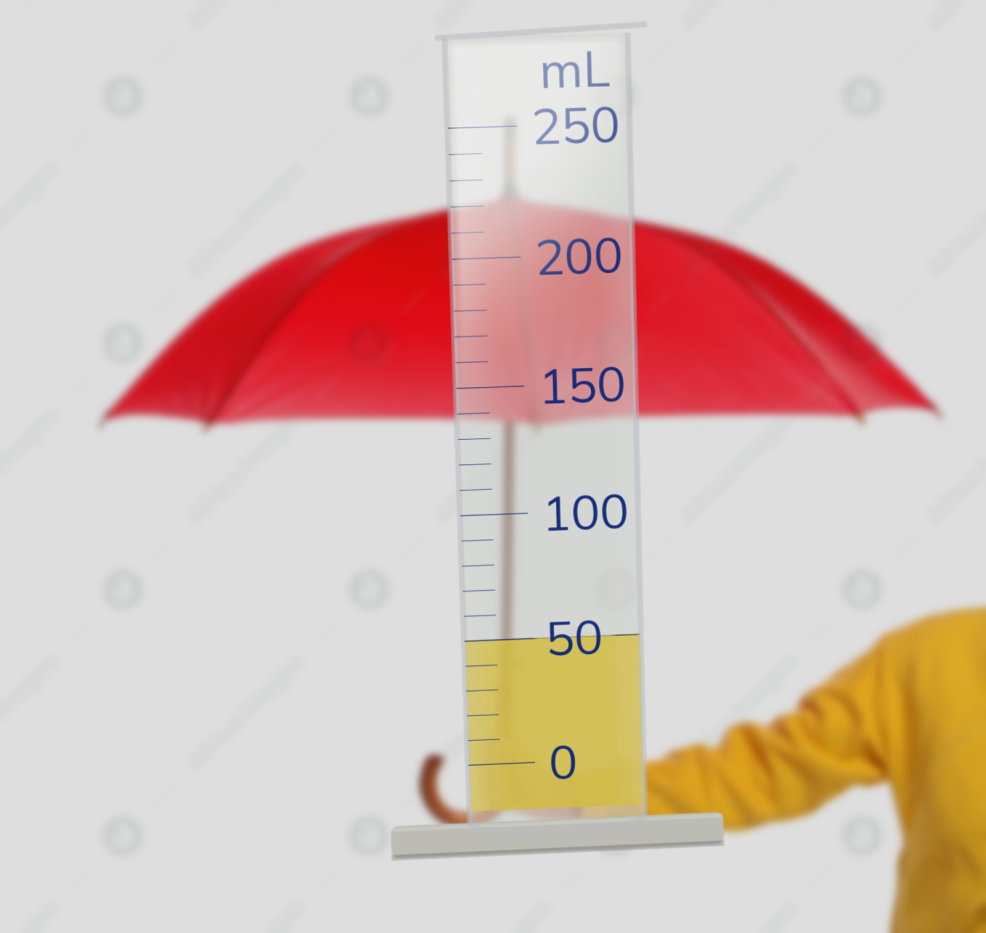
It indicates 50 mL
